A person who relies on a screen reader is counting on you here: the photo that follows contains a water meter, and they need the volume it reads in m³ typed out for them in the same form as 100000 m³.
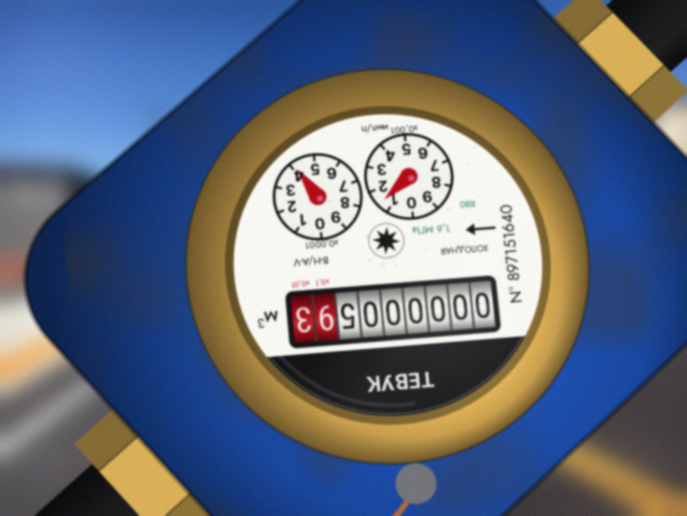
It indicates 5.9314 m³
